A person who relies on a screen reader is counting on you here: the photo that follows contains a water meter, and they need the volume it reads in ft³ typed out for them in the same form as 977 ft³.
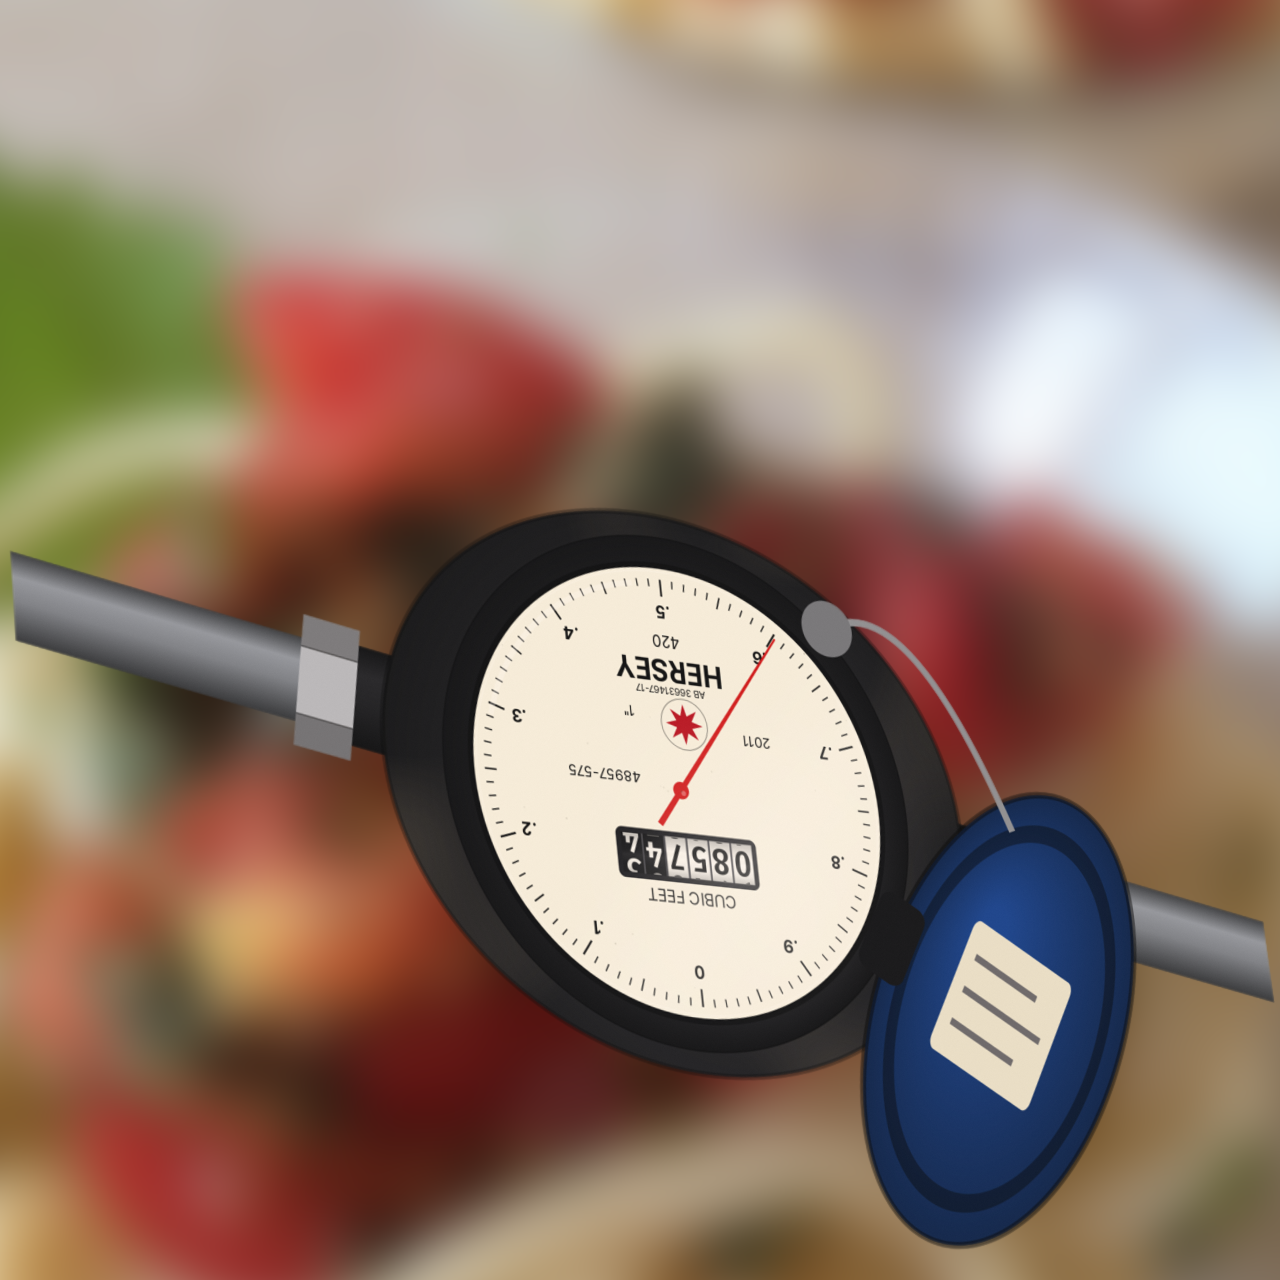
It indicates 85743.60 ft³
